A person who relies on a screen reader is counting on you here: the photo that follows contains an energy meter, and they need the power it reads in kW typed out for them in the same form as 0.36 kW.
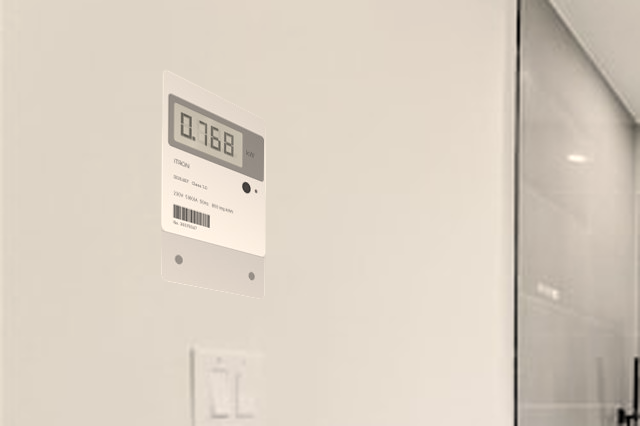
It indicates 0.768 kW
